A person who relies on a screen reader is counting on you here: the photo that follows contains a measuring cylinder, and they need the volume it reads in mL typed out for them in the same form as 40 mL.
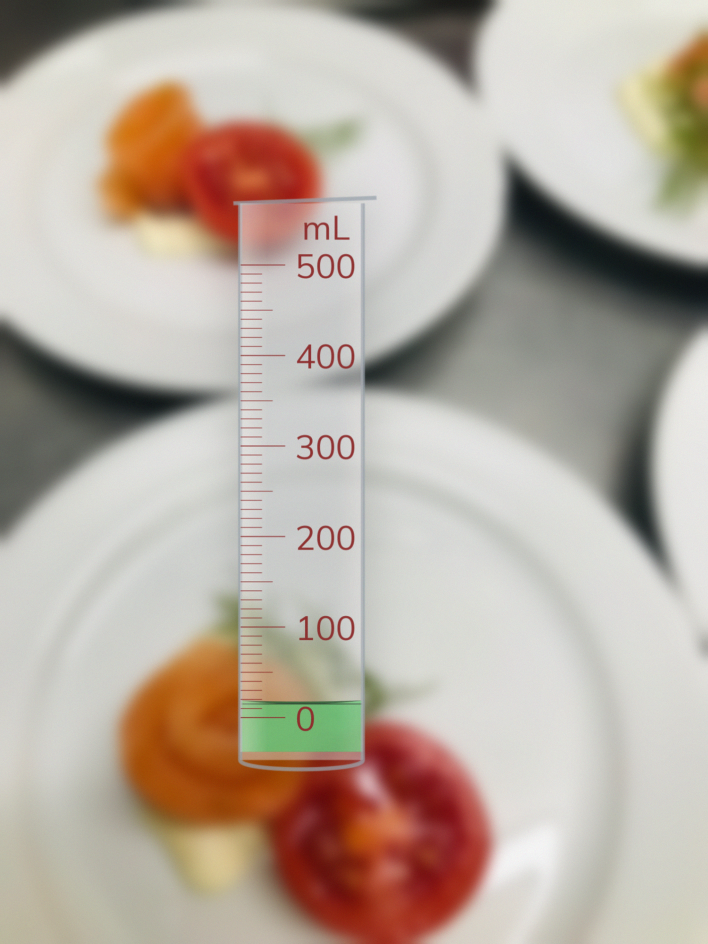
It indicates 15 mL
